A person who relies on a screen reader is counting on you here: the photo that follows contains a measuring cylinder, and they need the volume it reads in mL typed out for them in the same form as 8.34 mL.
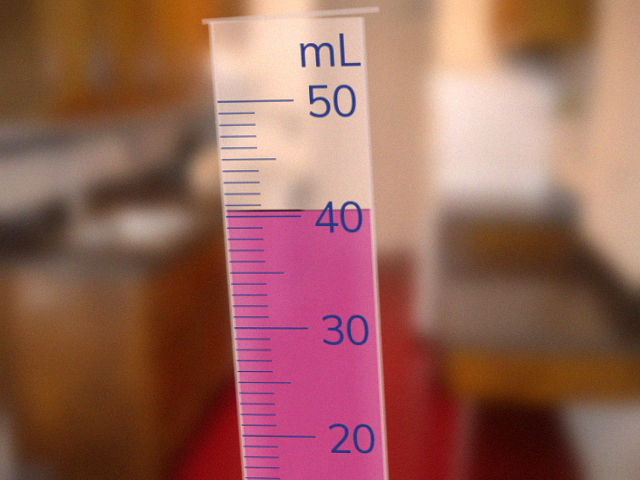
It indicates 40.5 mL
